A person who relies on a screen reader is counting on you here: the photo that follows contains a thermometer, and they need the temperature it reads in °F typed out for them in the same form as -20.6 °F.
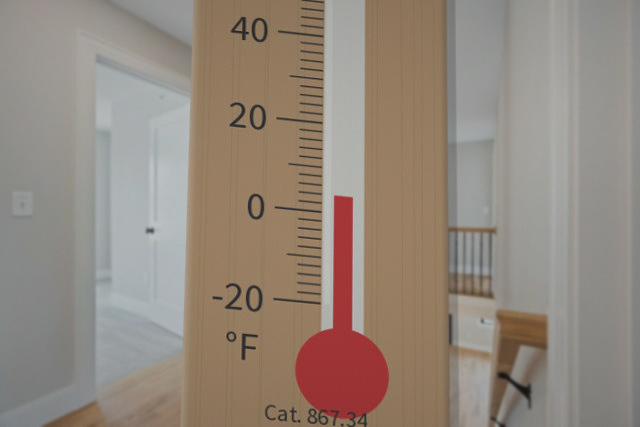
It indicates 4 °F
